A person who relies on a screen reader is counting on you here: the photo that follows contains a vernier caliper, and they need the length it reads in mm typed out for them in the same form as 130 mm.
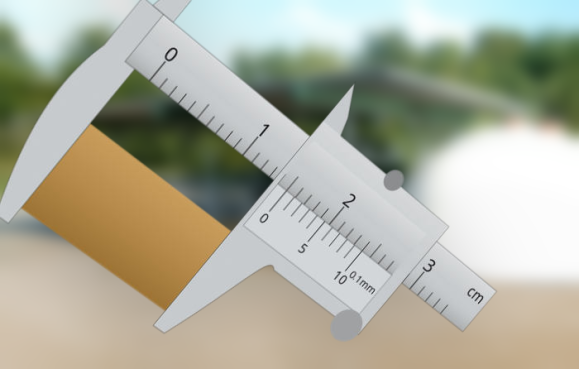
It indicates 15.0 mm
